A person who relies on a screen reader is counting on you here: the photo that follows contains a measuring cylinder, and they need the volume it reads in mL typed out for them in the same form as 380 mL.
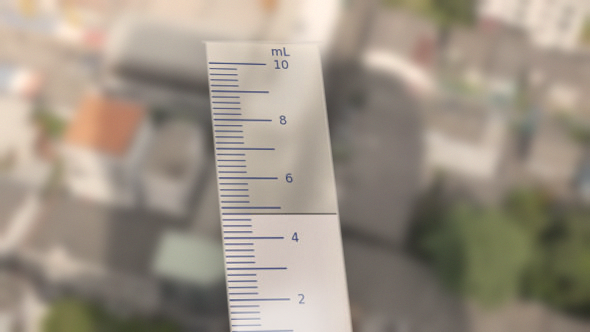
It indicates 4.8 mL
